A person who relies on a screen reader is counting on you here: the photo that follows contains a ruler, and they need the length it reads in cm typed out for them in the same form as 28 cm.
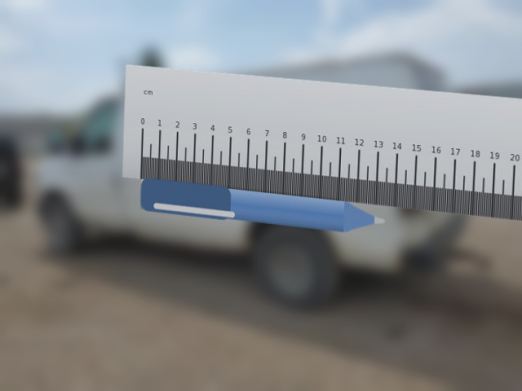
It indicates 13.5 cm
